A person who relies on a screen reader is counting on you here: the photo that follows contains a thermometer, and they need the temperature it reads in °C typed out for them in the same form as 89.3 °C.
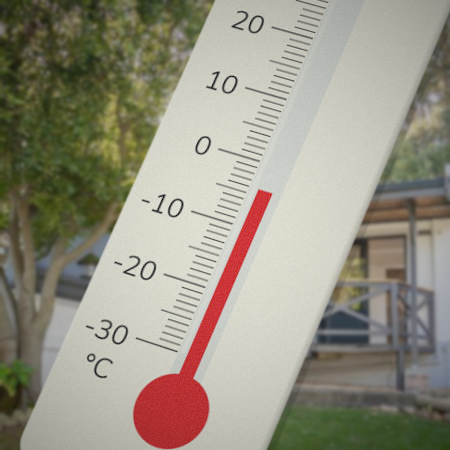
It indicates -4 °C
